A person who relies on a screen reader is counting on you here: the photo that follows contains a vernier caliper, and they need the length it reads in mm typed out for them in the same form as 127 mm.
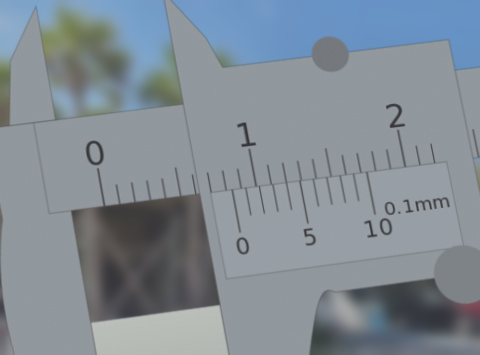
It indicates 8.4 mm
